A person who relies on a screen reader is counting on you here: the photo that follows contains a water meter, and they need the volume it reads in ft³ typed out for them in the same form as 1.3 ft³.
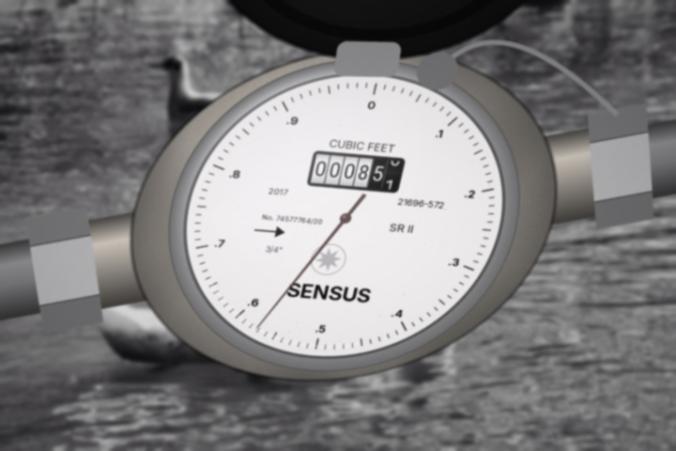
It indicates 850.57 ft³
